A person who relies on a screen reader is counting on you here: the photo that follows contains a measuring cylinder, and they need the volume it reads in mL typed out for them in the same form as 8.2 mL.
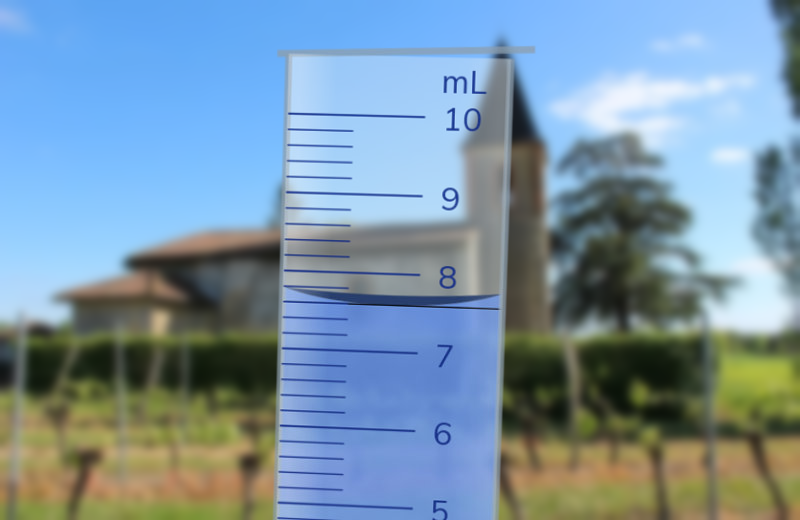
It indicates 7.6 mL
